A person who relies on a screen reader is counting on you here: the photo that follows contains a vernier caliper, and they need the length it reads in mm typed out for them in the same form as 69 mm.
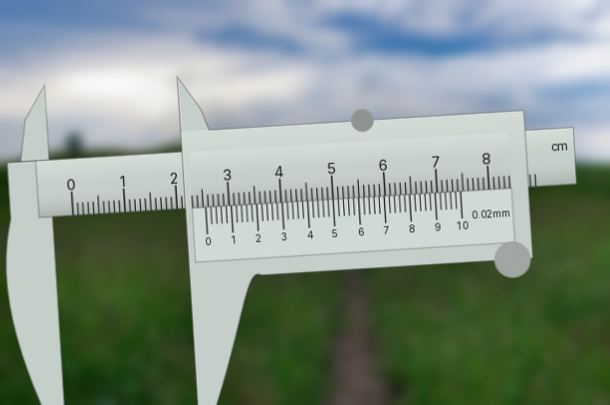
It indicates 25.5 mm
